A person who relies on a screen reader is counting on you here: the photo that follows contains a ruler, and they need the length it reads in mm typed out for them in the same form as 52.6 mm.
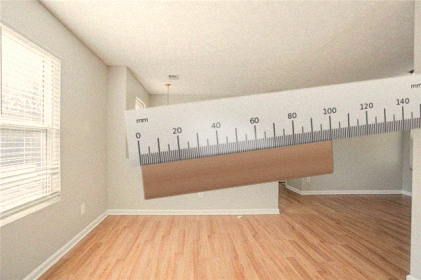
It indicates 100 mm
